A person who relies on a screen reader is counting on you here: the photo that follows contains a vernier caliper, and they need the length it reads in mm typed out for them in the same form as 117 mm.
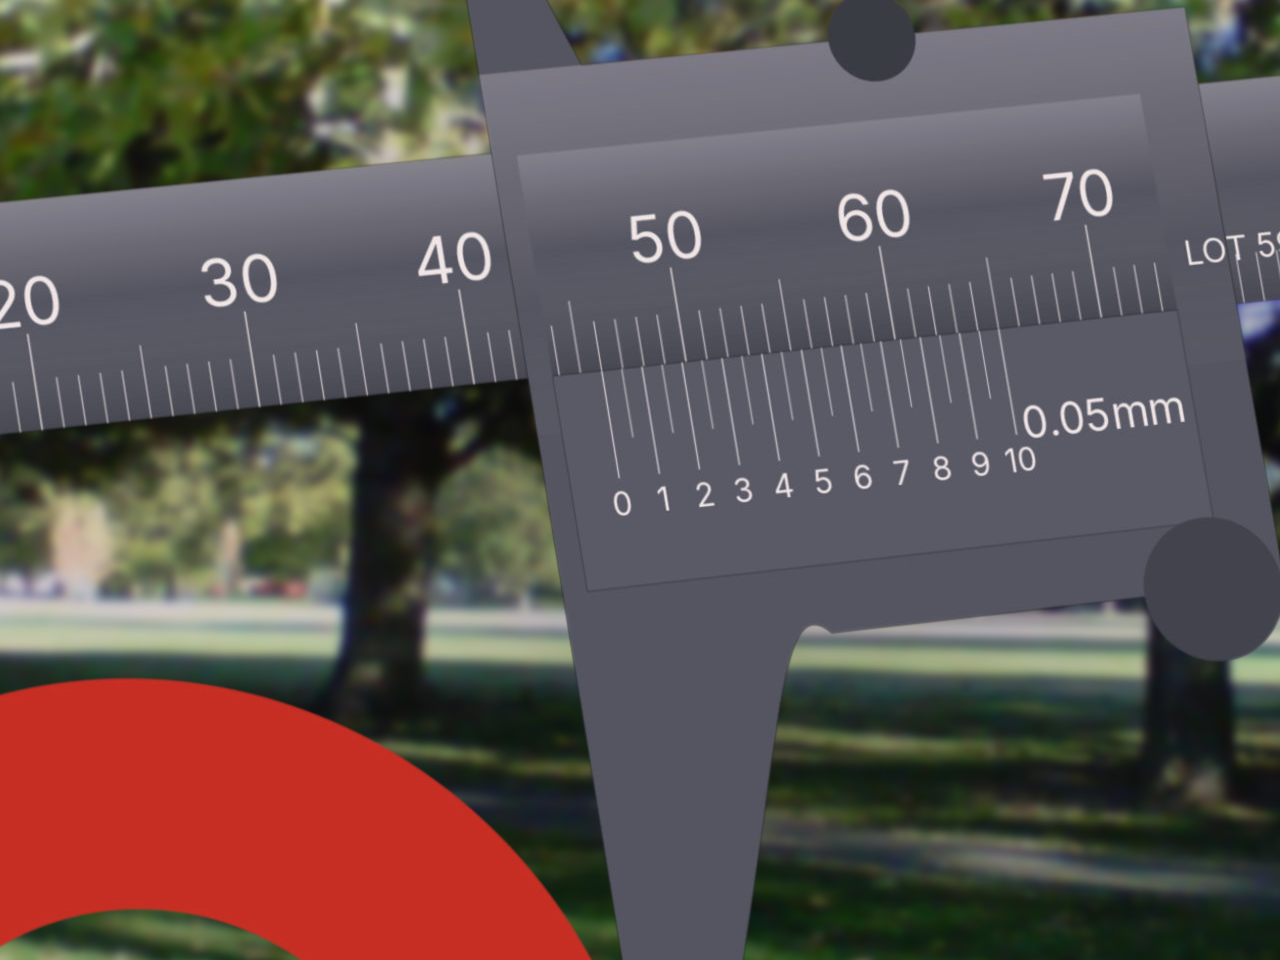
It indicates 46.0 mm
